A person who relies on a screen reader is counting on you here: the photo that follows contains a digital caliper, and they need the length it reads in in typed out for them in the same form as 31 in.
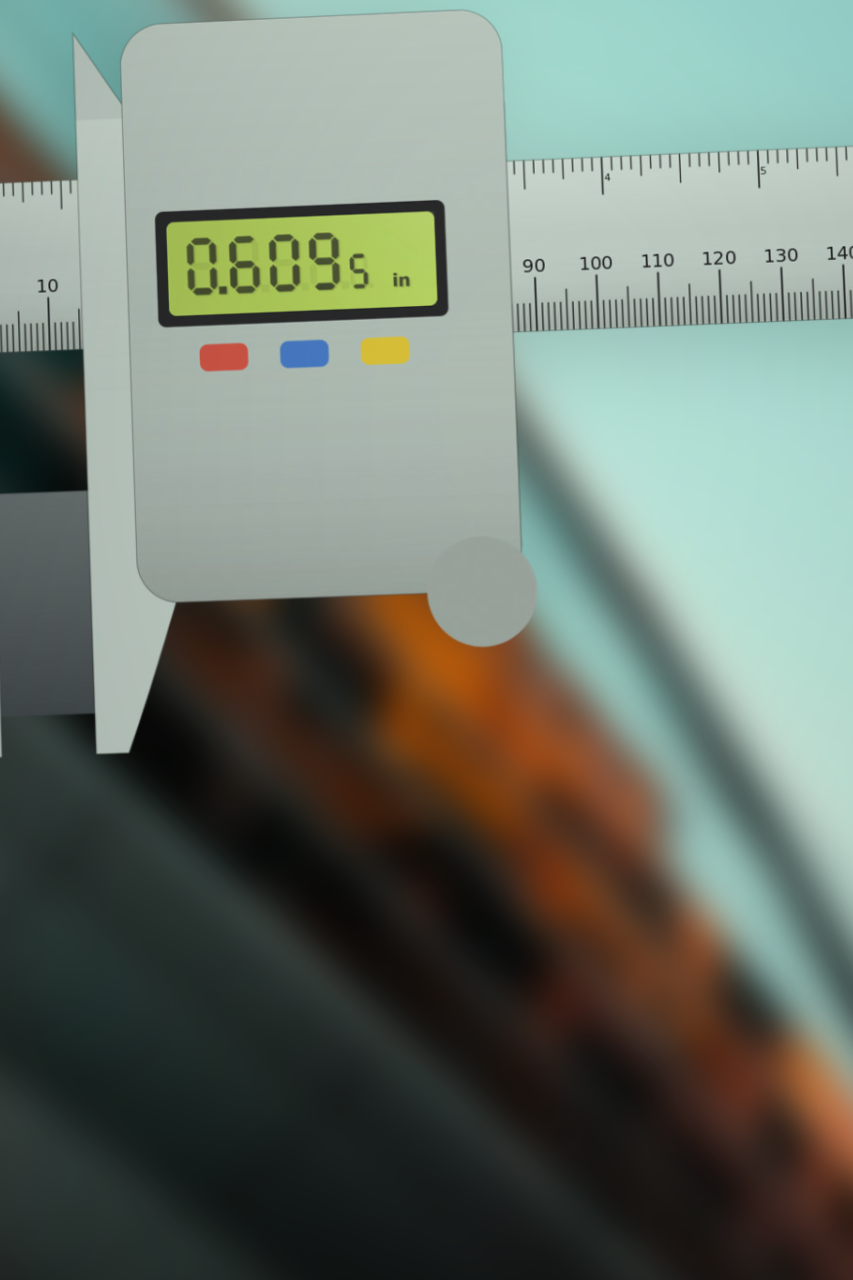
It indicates 0.6095 in
